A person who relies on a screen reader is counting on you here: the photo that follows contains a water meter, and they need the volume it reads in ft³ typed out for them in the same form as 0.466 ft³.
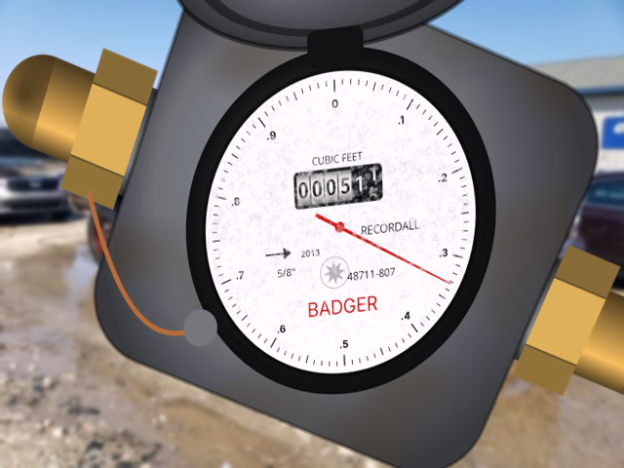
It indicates 511.33 ft³
